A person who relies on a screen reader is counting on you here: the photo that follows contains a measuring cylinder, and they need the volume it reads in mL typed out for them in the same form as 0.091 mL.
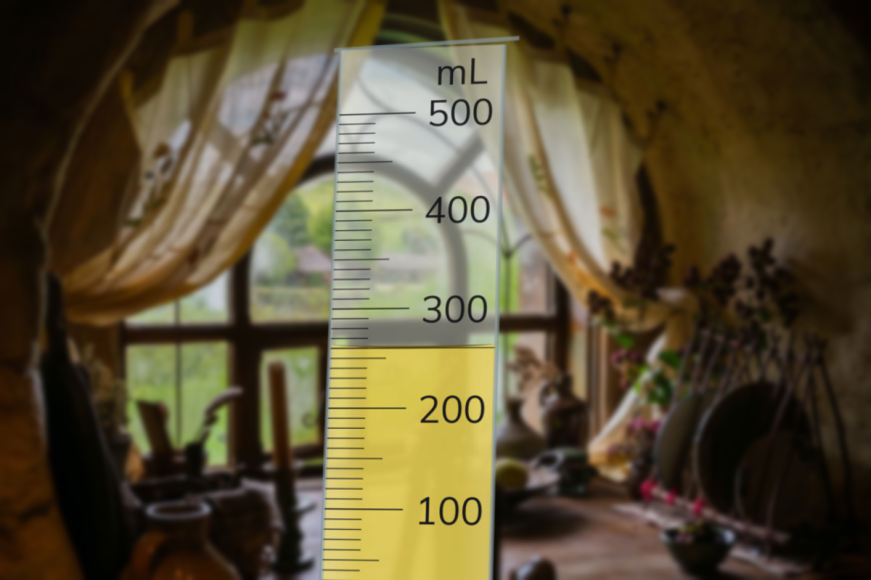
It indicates 260 mL
